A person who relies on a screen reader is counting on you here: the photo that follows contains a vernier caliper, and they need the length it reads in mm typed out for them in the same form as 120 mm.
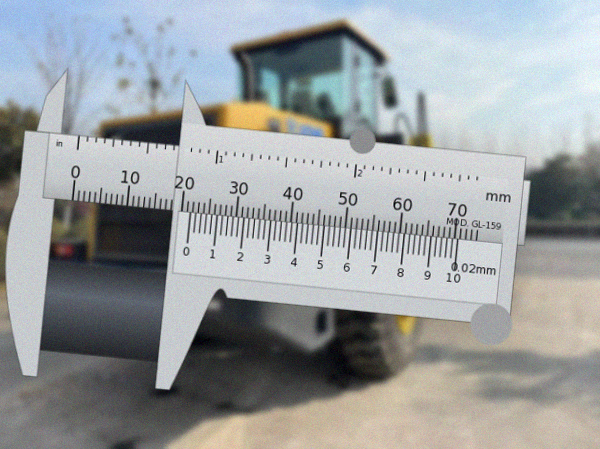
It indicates 21.6 mm
